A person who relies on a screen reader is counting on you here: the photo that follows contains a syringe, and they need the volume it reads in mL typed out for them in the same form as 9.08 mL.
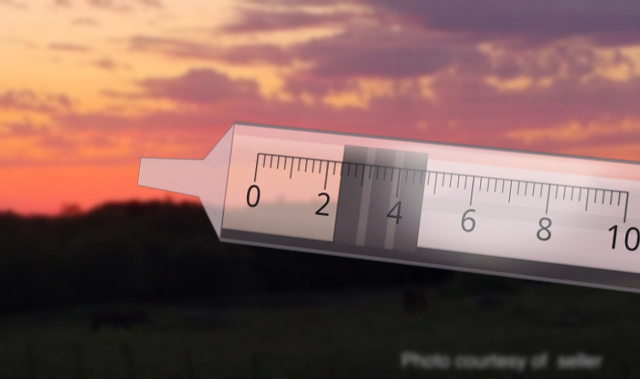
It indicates 2.4 mL
